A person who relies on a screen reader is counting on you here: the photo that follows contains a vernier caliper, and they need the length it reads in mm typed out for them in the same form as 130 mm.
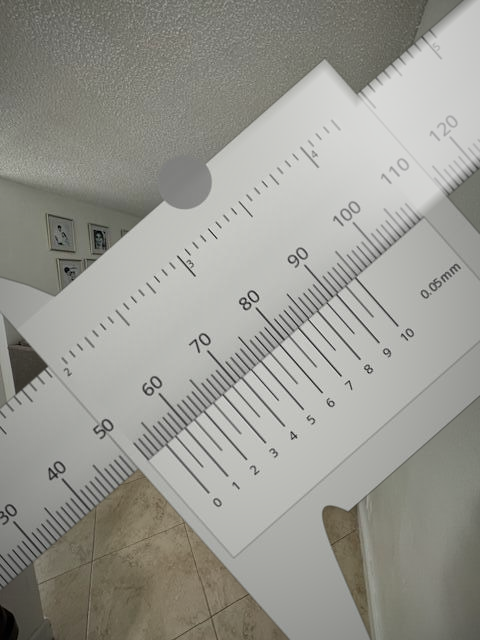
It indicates 55.6 mm
